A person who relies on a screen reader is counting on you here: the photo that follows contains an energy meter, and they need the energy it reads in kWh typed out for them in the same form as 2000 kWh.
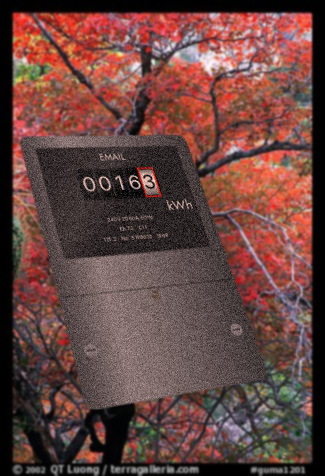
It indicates 16.3 kWh
